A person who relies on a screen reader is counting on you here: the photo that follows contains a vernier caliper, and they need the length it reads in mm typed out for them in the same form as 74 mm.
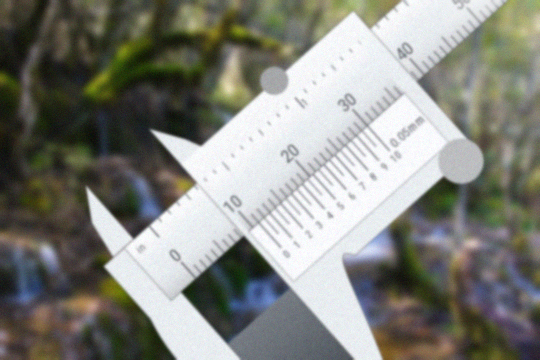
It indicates 11.0 mm
